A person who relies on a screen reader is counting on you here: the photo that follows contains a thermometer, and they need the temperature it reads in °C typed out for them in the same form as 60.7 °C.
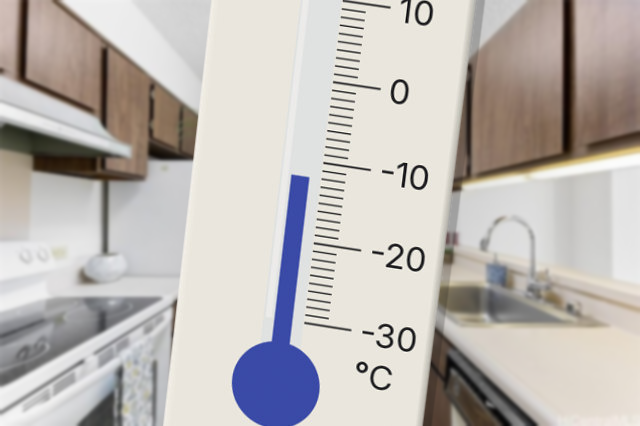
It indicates -12 °C
